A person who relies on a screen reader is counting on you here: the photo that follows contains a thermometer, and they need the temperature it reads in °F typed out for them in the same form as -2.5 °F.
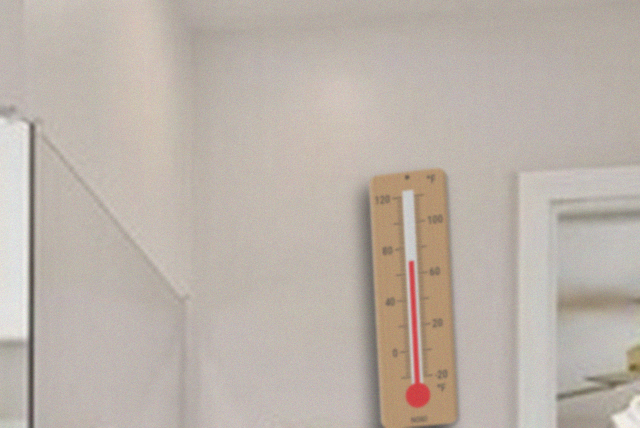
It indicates 70 °F
